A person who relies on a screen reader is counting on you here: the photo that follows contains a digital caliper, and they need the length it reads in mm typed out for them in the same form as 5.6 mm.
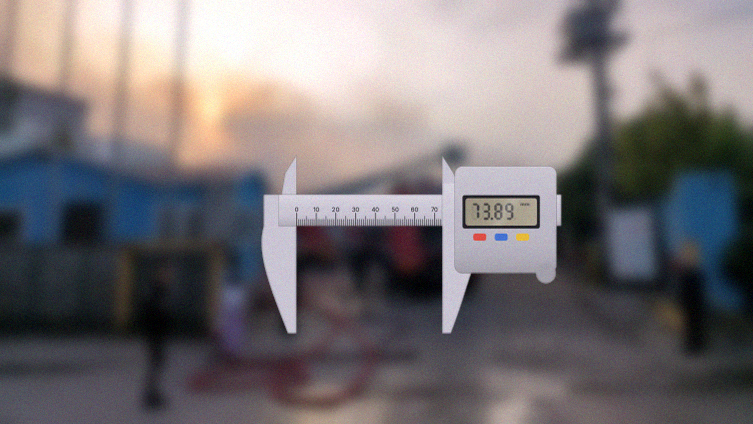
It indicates 73.89 mm
